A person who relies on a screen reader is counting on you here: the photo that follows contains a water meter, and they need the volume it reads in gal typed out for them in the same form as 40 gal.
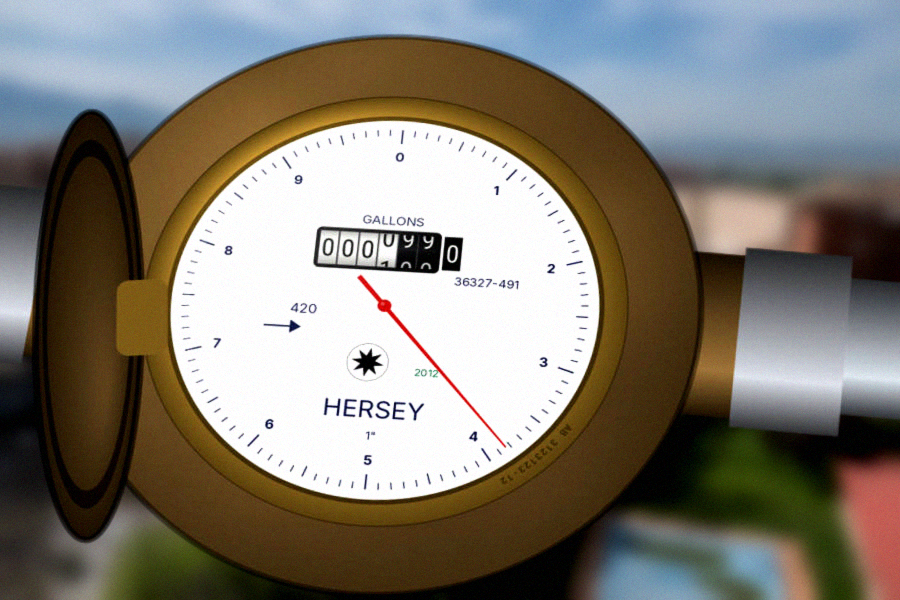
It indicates 993.8 gal
